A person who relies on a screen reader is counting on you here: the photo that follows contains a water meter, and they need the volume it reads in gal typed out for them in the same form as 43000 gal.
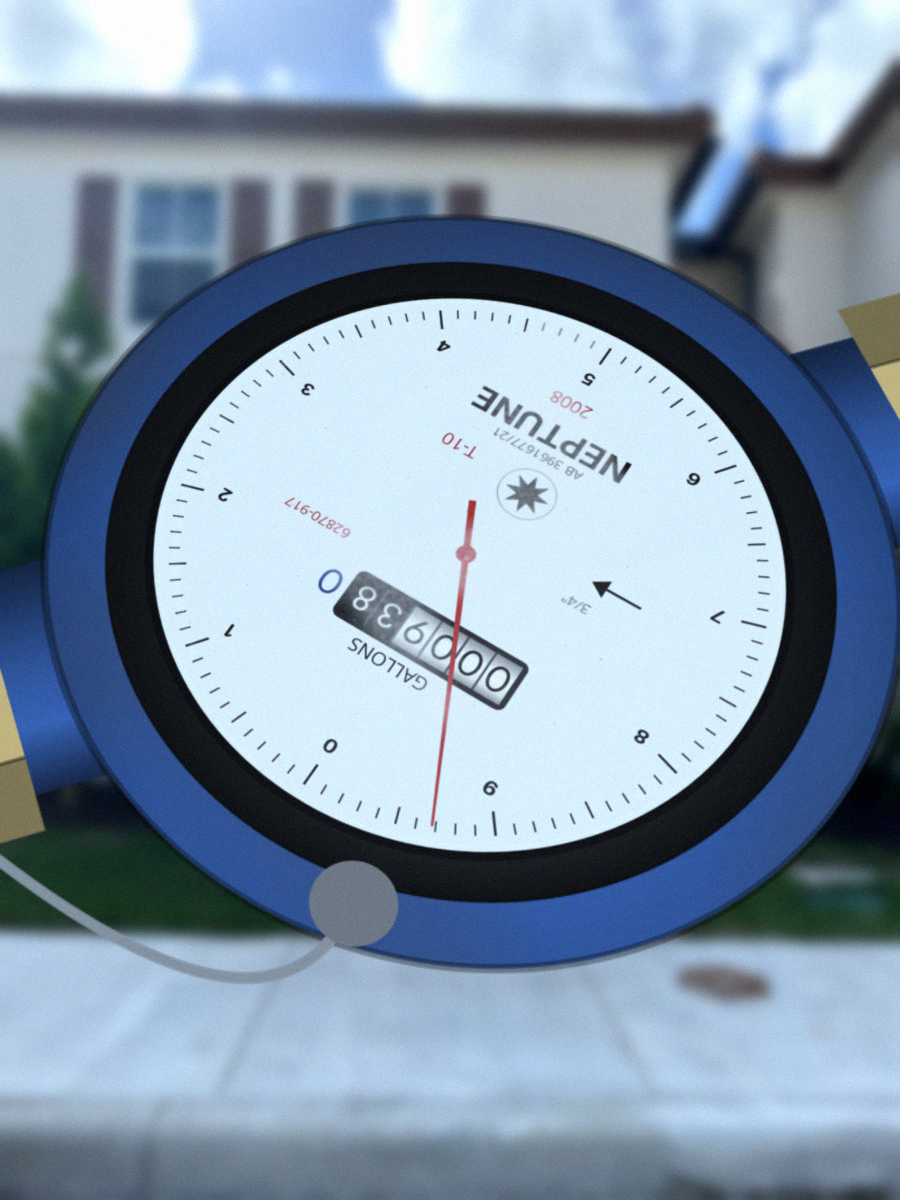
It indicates 9379.3 gal
